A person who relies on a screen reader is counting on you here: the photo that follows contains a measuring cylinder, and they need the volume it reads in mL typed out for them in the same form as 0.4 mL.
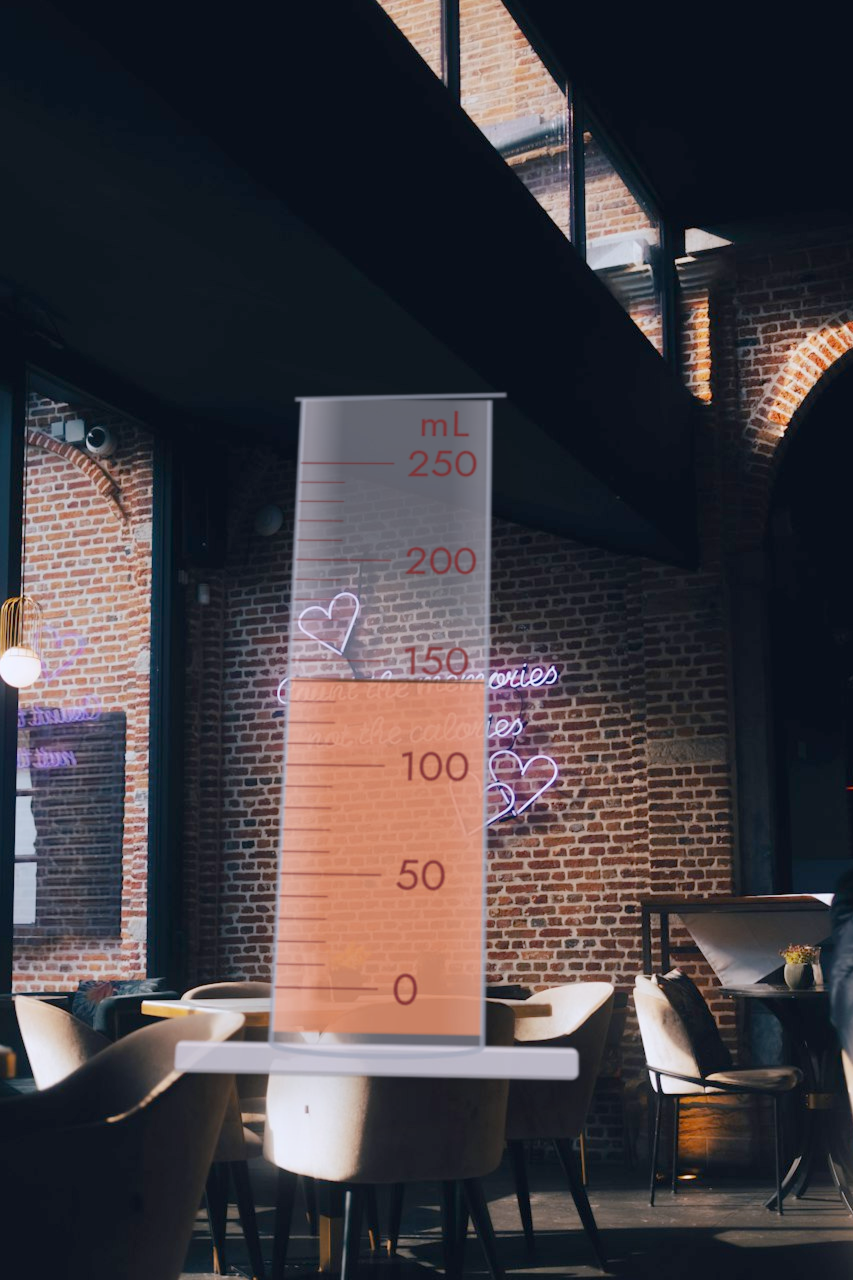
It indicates 140 mL
